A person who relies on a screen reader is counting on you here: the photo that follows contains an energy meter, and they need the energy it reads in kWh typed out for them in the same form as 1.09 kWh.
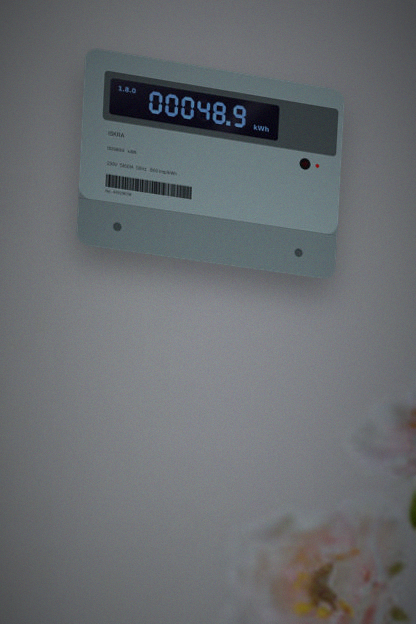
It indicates 48.9 kWh
